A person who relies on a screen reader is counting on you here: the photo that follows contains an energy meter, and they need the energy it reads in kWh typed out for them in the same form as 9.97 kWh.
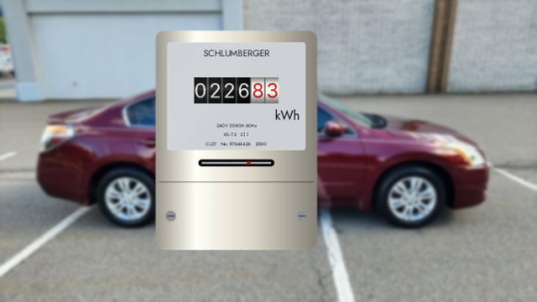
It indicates 226.83 kWh
